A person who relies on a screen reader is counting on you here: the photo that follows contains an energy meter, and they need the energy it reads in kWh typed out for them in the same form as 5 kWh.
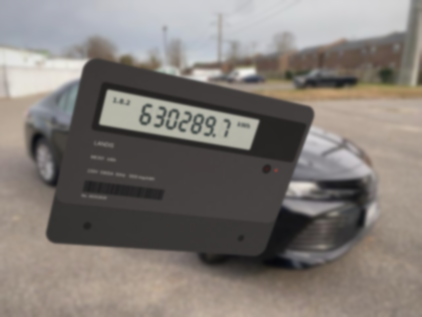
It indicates 630289.7 kWh
